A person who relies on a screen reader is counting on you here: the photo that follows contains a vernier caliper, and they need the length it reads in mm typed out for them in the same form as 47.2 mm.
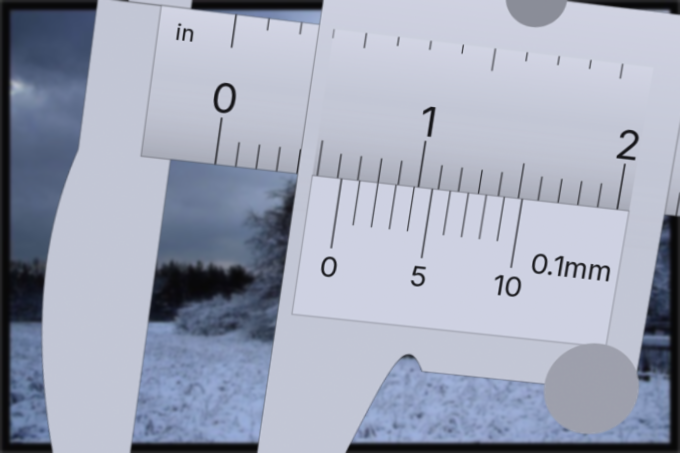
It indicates 6.2 mm
